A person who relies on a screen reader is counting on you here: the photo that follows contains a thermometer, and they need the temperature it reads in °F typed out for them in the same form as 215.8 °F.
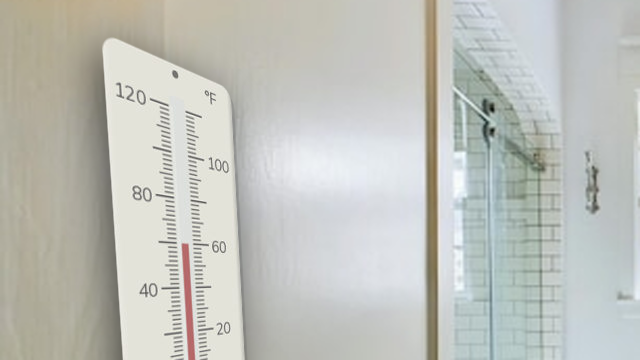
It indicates 60 °F
